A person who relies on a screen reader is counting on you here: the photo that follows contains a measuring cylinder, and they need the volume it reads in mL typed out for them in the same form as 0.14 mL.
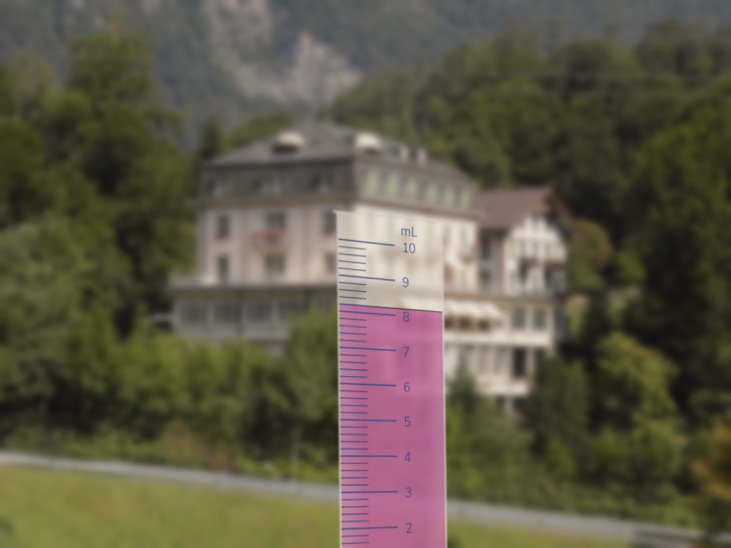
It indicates 8.2 mL
